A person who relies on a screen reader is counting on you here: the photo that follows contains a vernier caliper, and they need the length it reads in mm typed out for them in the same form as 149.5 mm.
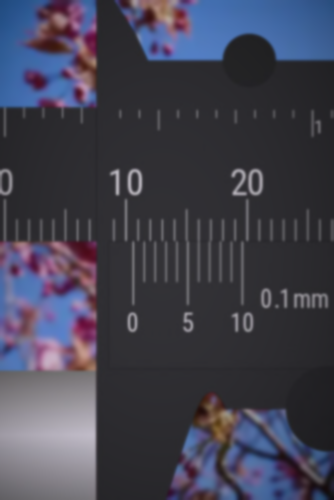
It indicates 10.6 mm
